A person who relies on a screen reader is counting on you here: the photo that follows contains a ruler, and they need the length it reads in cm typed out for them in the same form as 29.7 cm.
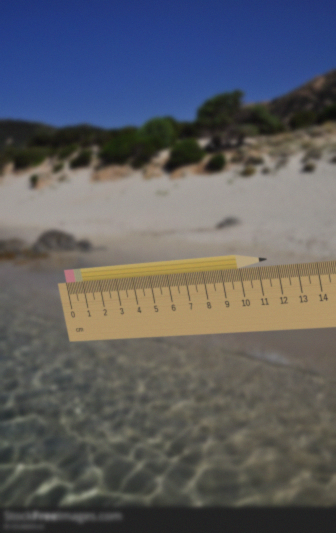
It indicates 11.5 cm
